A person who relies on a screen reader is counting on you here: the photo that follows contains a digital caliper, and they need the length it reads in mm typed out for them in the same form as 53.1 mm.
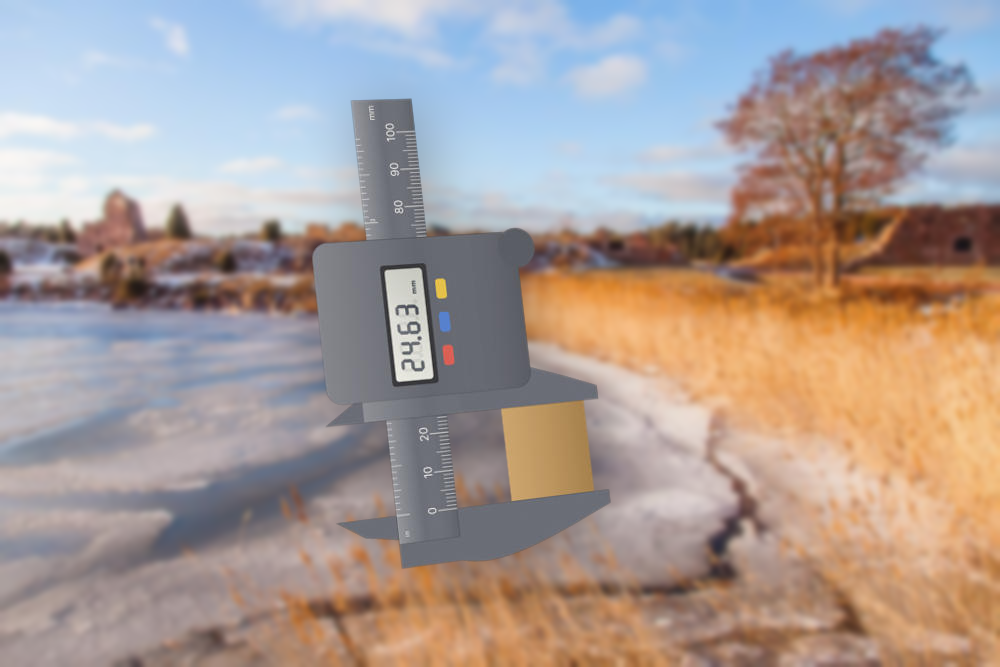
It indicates 24.63 mm
